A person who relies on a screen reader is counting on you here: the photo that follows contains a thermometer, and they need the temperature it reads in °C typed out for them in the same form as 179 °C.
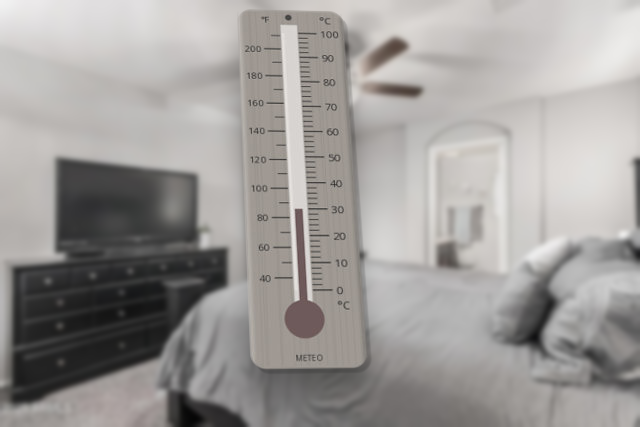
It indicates 30 °C
